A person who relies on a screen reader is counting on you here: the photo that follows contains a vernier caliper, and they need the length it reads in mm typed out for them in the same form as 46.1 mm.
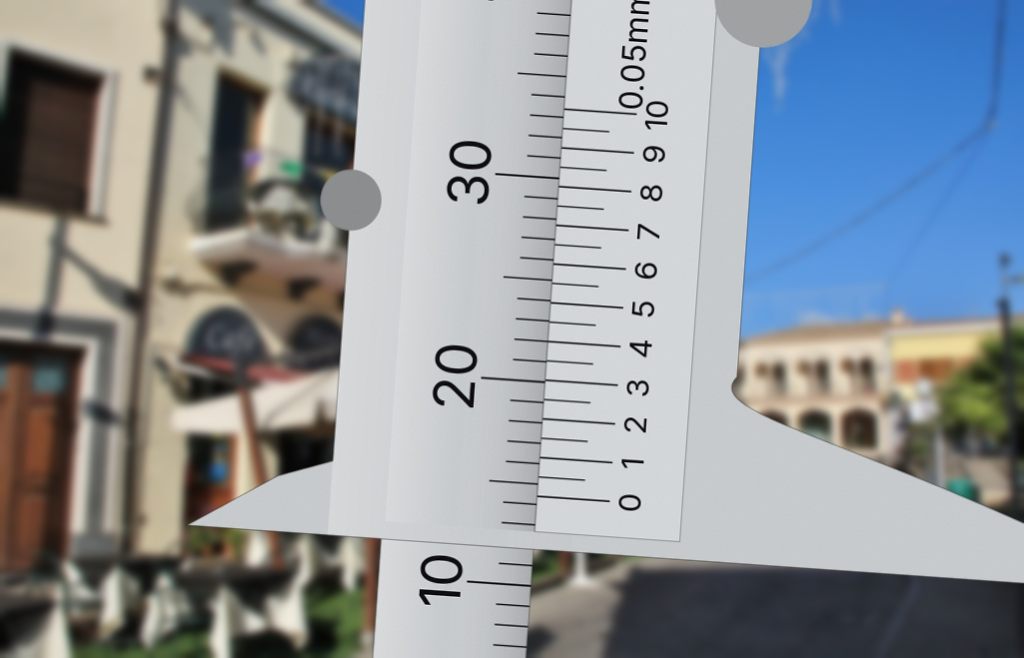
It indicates 14.4 mm
